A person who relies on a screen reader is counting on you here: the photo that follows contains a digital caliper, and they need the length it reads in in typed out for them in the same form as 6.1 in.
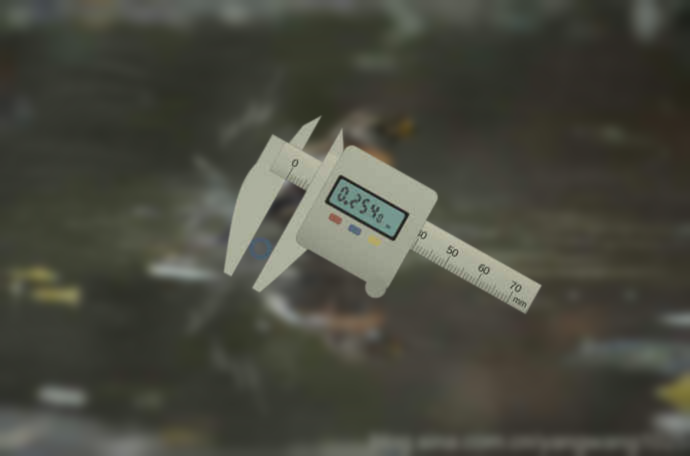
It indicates 0.2540 in
